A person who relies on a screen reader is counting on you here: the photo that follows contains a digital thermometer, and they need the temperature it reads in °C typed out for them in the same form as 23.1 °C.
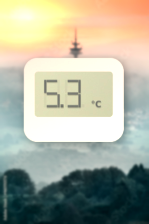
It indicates 5.3 °C
